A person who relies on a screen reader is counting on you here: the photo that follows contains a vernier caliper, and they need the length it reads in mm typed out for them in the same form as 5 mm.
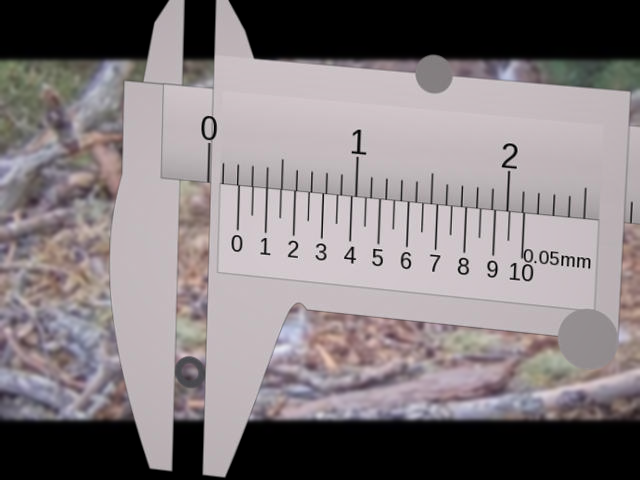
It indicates 2.1 mm
